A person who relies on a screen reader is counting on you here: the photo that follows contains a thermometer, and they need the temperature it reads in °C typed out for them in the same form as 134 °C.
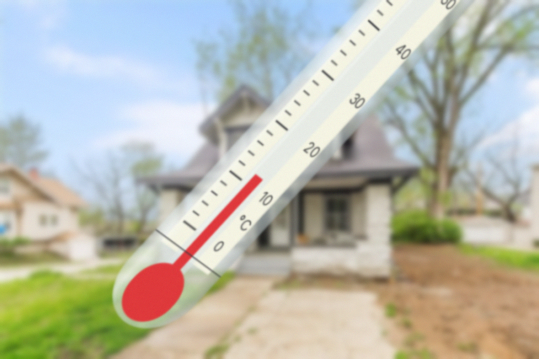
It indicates 12 °C
